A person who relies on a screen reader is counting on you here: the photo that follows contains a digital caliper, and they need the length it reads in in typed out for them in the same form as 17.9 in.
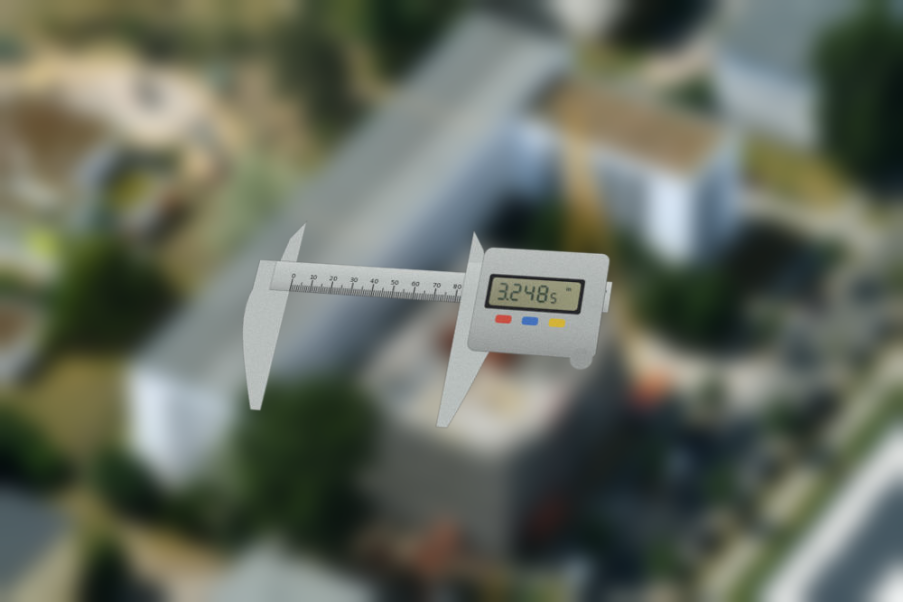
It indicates 3.2485 in
